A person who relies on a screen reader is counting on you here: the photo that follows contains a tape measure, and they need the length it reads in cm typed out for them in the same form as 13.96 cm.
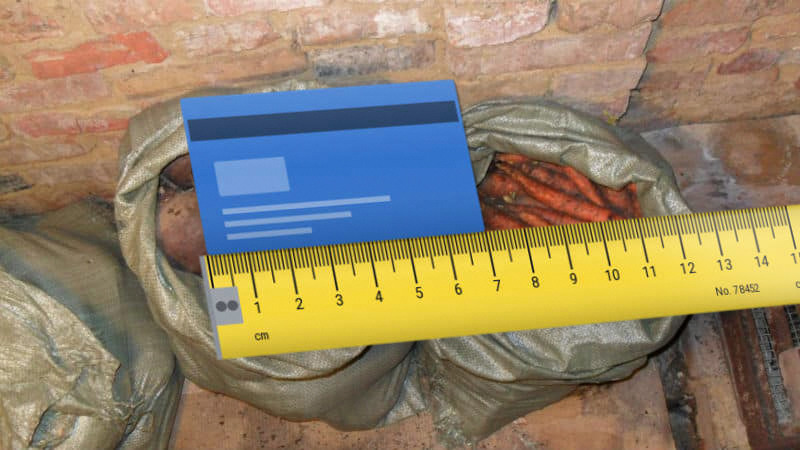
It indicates 7 cm
